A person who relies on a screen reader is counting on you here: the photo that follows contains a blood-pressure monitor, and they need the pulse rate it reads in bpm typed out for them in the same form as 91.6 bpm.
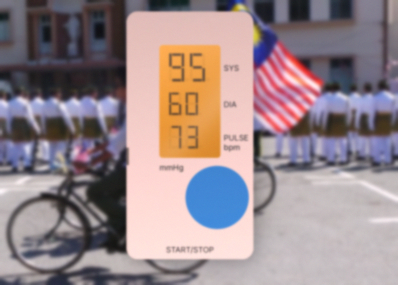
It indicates 73 bpm
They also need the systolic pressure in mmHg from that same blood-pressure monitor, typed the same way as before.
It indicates 95 mmHg
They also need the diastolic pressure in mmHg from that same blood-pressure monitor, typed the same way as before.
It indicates 60 mmHg
